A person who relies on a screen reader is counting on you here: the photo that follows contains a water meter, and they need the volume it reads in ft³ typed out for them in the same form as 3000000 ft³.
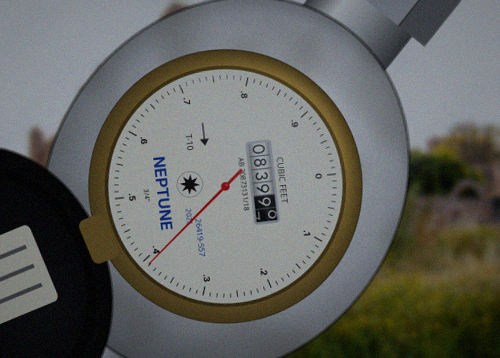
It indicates 83996.39 ft³
